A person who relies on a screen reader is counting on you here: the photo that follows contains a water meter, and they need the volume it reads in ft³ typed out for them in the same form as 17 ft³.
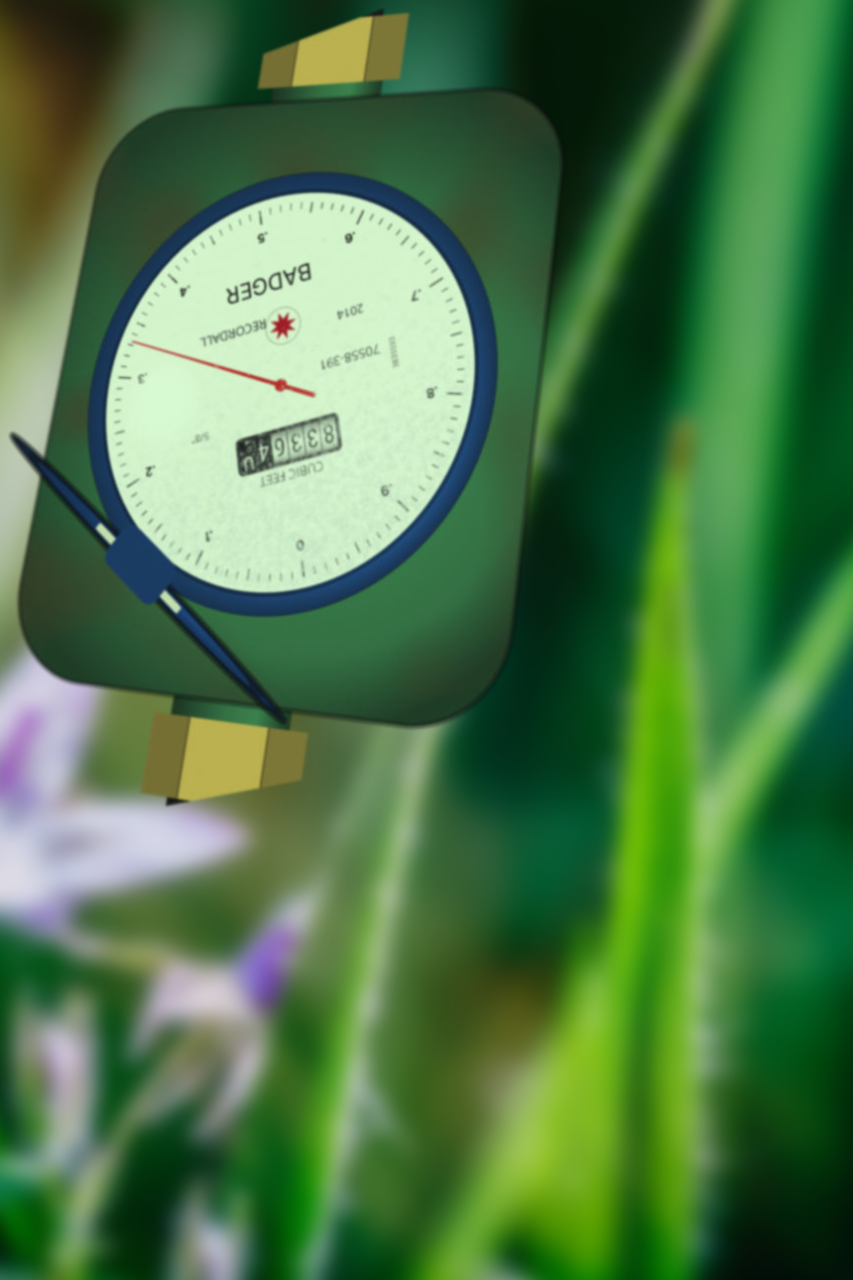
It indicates 833640.33 ft³
